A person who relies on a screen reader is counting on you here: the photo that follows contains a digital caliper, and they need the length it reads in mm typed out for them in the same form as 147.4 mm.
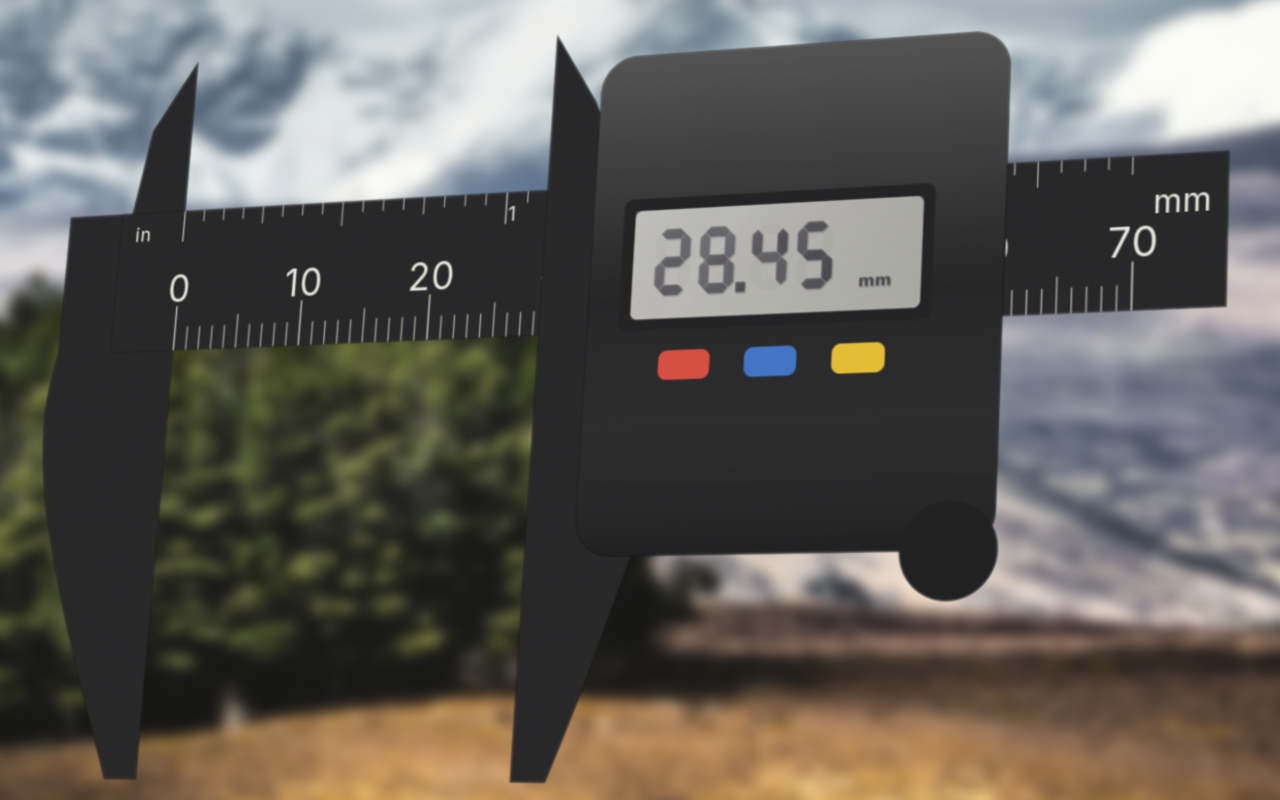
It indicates 28.45 mm
